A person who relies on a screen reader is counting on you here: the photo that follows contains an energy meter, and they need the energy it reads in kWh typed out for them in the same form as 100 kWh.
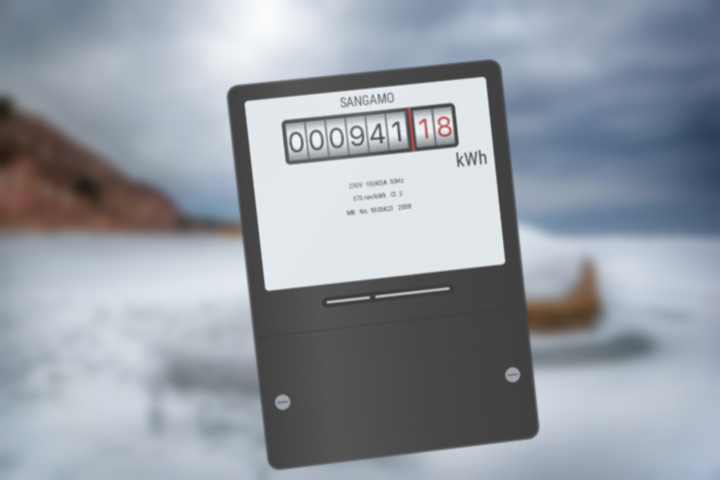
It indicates 941.18 kWh
